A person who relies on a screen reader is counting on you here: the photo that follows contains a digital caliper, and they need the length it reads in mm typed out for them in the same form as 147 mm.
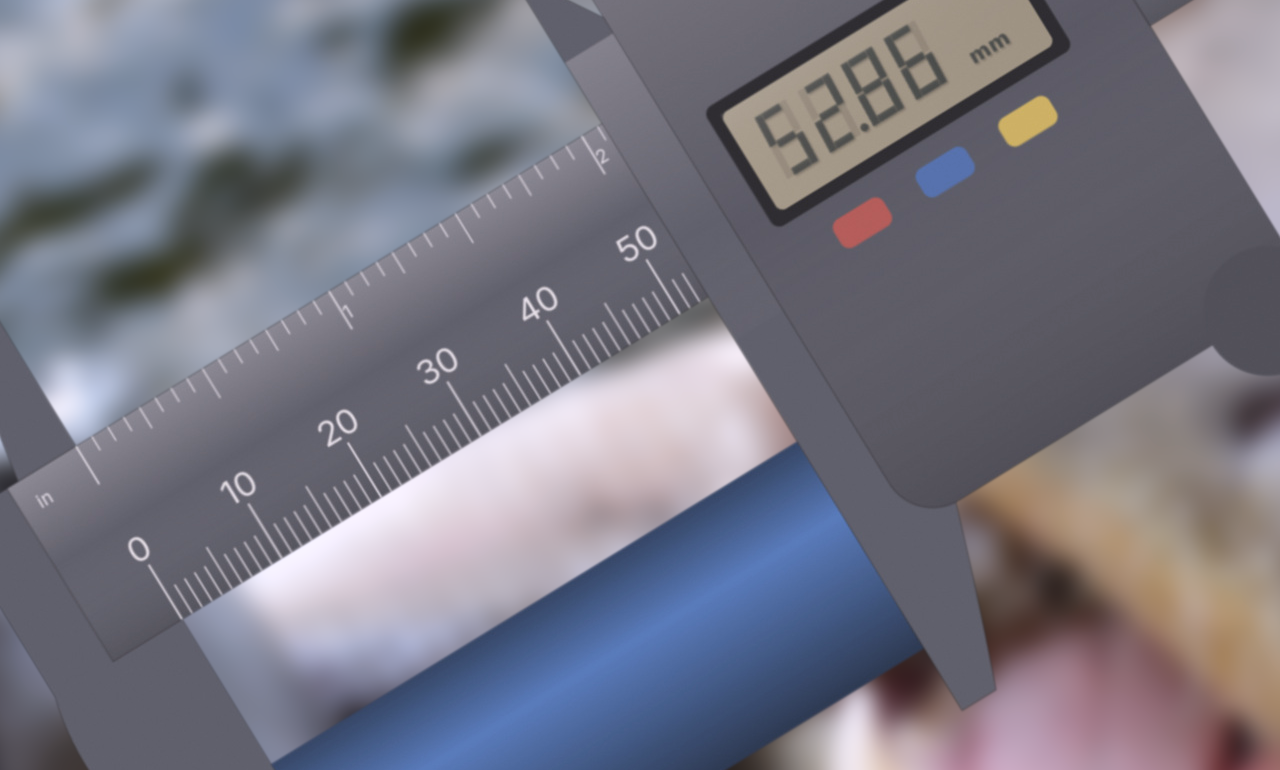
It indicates 52.86 mm
